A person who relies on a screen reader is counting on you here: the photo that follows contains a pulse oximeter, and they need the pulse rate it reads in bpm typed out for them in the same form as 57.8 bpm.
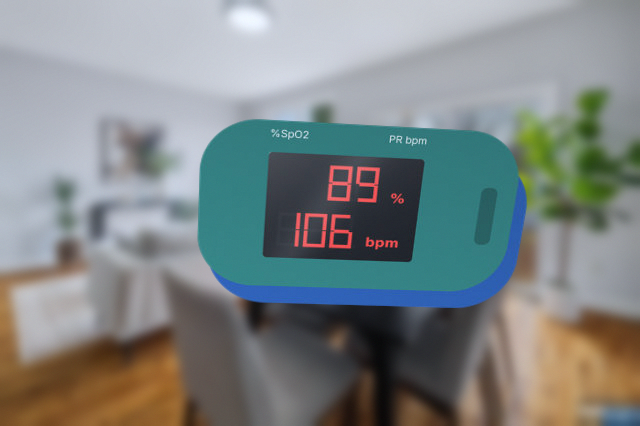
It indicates 106 bpm
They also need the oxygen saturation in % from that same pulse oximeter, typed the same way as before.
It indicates 89 %
